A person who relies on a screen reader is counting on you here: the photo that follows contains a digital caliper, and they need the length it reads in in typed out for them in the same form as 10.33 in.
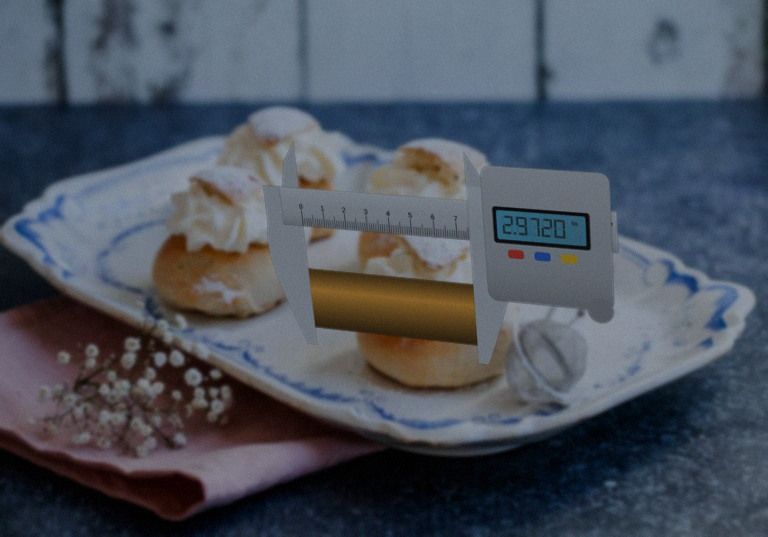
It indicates 2.9720 in
